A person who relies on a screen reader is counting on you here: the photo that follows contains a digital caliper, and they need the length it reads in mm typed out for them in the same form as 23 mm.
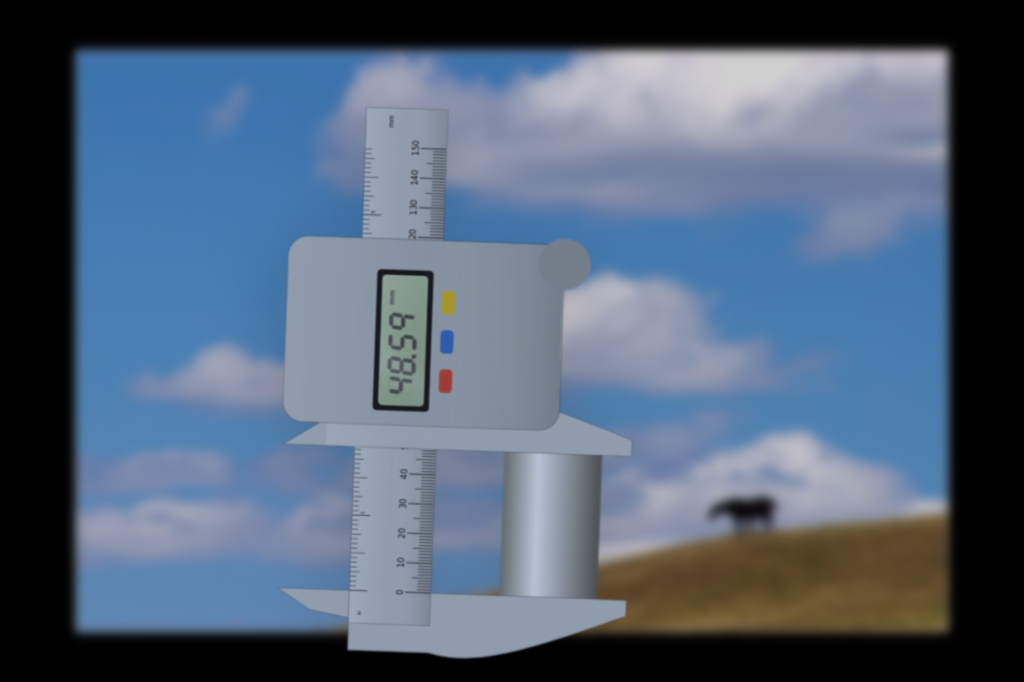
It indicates 48.59 mm
